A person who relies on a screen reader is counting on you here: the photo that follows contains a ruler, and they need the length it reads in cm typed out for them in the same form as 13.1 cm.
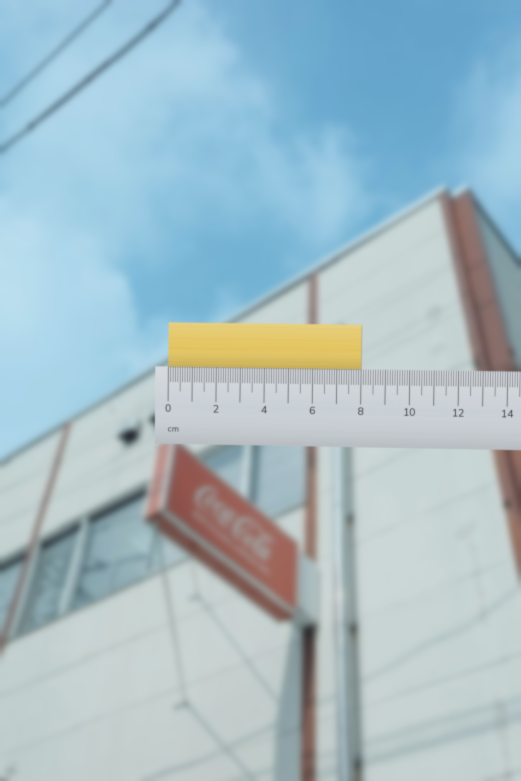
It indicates 8 cm
